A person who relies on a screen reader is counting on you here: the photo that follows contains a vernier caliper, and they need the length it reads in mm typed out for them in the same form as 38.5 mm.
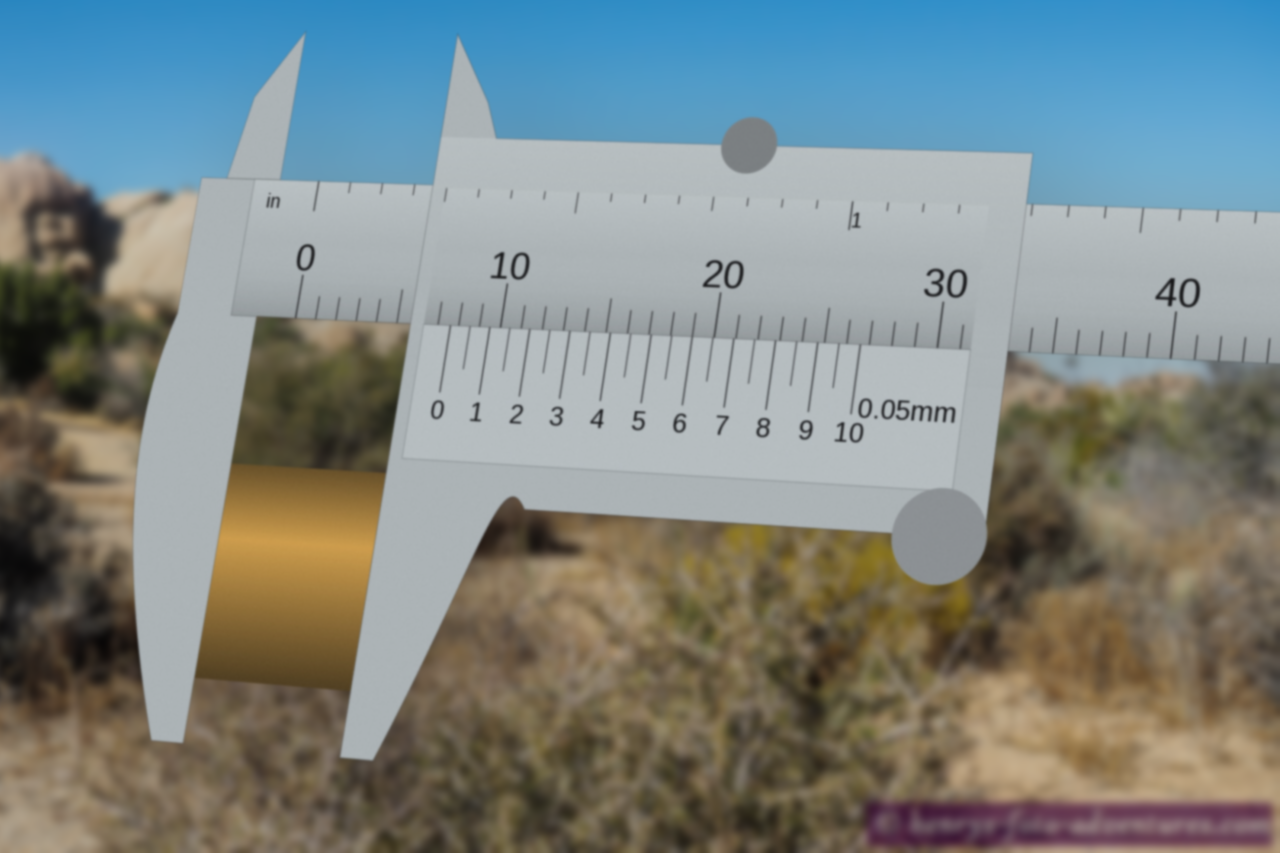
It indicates 7.6 mm
